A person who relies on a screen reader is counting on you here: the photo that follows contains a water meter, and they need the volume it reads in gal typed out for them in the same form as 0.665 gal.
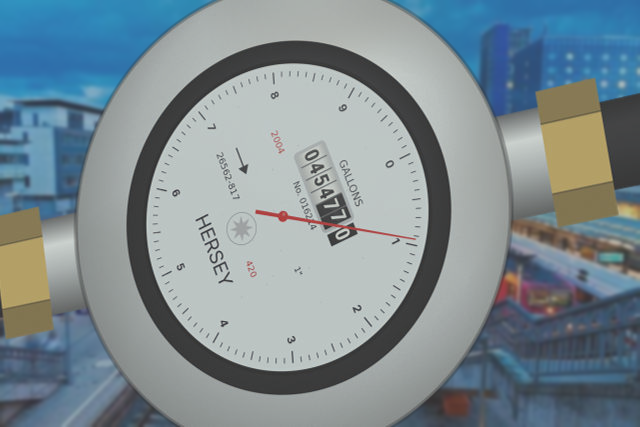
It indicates 454770.9 gal
